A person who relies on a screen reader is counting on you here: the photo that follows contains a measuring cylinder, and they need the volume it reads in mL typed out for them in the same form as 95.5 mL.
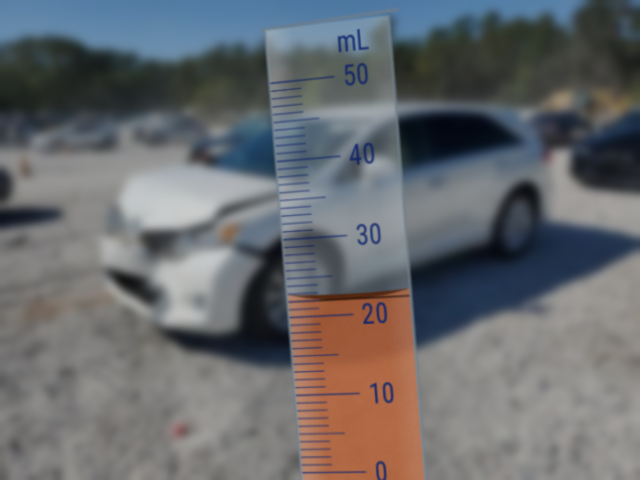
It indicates 22 mL
